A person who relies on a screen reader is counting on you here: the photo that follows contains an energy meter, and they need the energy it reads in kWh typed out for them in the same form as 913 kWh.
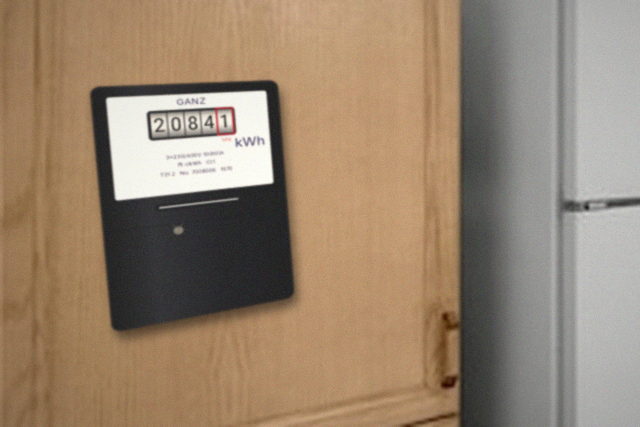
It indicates 2084.1 kWh
